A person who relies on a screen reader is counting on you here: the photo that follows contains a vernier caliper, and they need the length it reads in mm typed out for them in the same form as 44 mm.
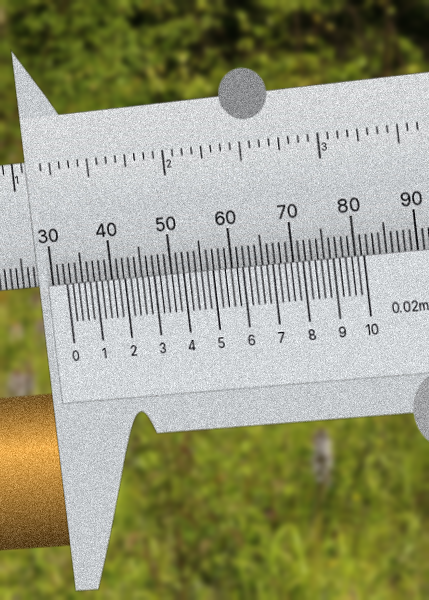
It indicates 32.4 mm
